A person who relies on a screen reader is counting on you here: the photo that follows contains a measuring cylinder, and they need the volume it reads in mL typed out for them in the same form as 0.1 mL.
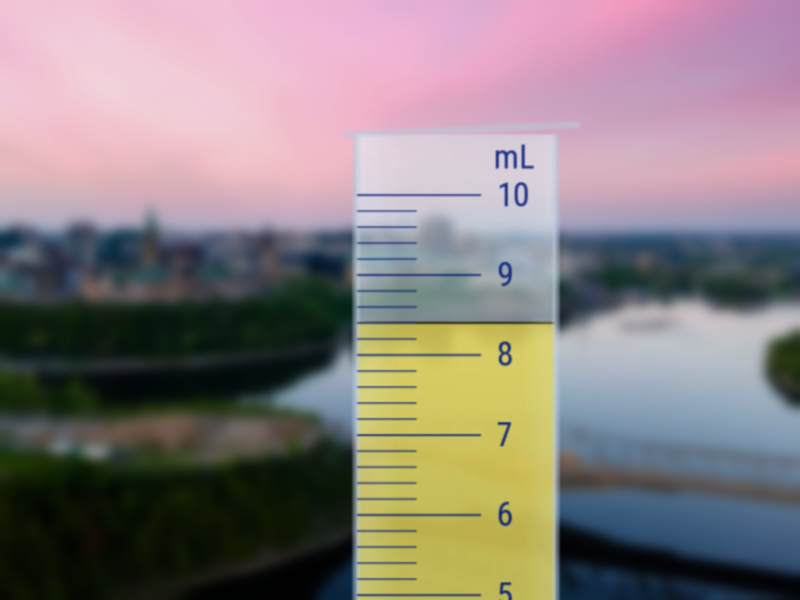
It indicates 8.4 mL
